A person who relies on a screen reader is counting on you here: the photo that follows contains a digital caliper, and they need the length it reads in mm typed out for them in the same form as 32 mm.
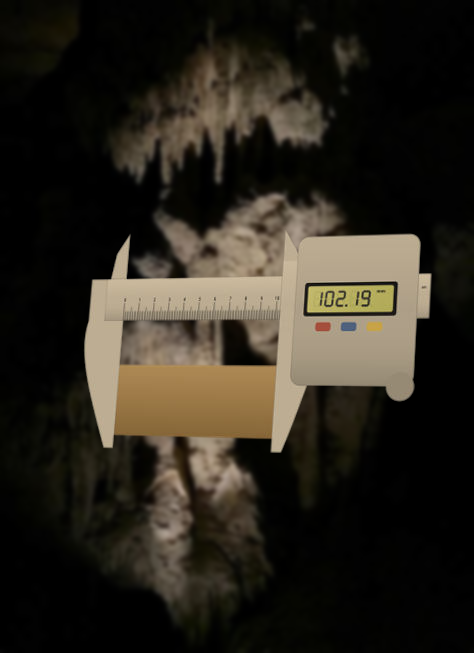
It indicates 102.19 mm
